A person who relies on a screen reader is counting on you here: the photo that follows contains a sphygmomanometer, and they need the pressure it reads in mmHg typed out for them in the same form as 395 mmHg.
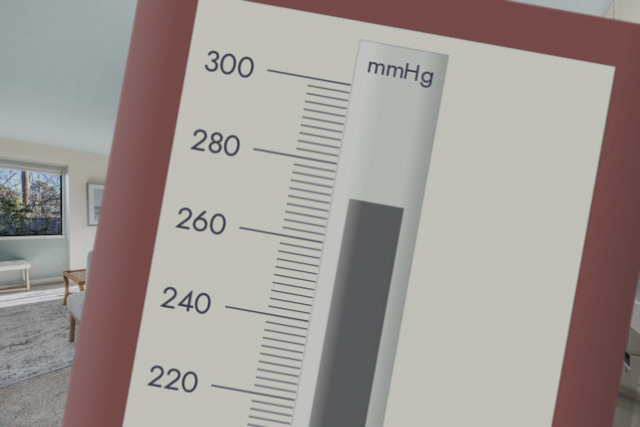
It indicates 272 mmHg
